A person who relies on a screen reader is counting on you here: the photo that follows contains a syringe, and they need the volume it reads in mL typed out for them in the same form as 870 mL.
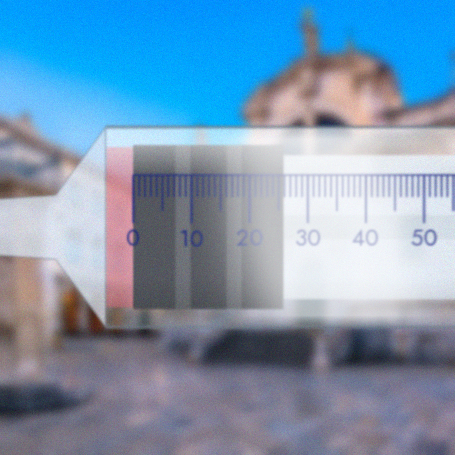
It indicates 0 mL
